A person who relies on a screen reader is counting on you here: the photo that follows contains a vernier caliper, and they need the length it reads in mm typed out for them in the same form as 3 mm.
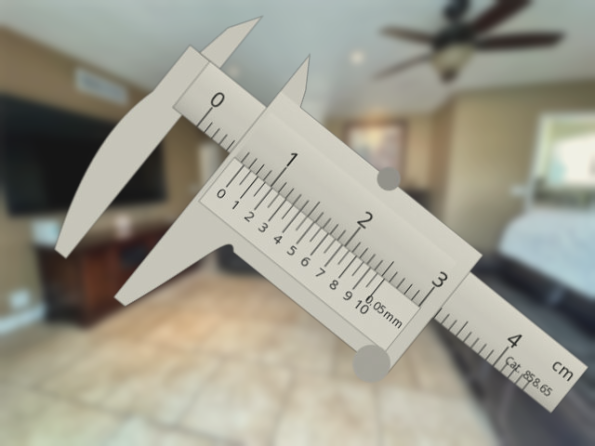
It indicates 6.4 mm
